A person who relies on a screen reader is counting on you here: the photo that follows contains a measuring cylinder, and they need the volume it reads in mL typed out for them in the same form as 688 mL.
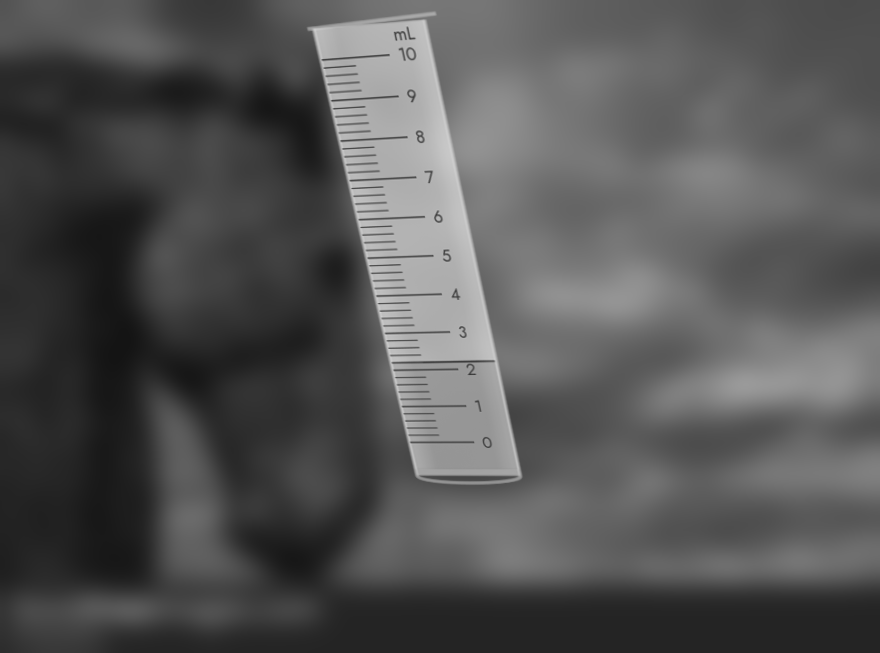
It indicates 2.2 mL
